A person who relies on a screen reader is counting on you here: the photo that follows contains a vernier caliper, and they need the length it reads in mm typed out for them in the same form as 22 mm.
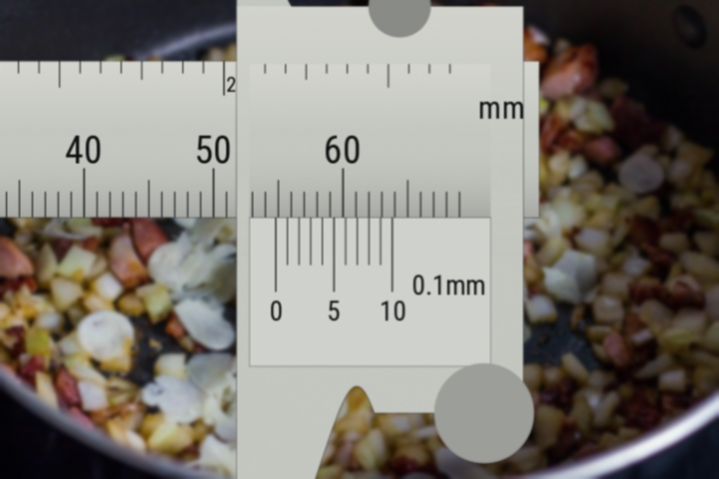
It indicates 54.8 mm
